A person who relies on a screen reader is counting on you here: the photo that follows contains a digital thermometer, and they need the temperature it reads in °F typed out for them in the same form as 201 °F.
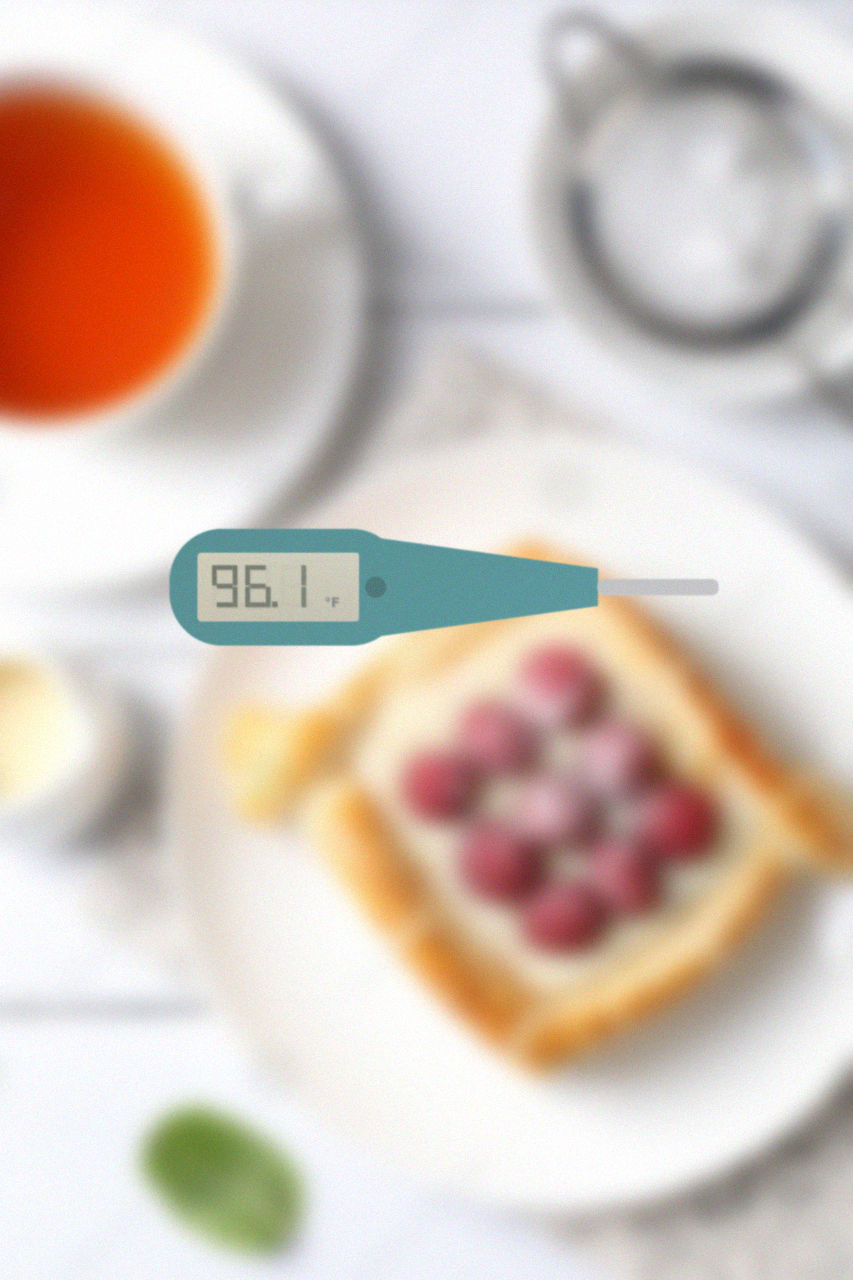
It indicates 96.1 °F
